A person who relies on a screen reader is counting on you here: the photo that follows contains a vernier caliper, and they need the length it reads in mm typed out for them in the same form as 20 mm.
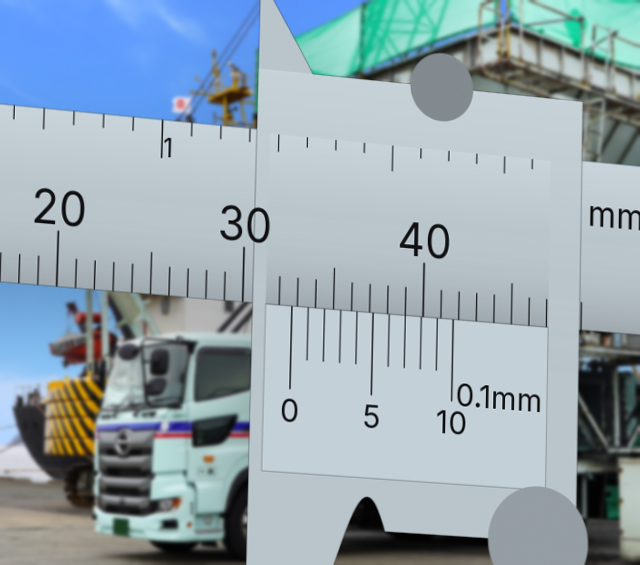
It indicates 32.7 mm
